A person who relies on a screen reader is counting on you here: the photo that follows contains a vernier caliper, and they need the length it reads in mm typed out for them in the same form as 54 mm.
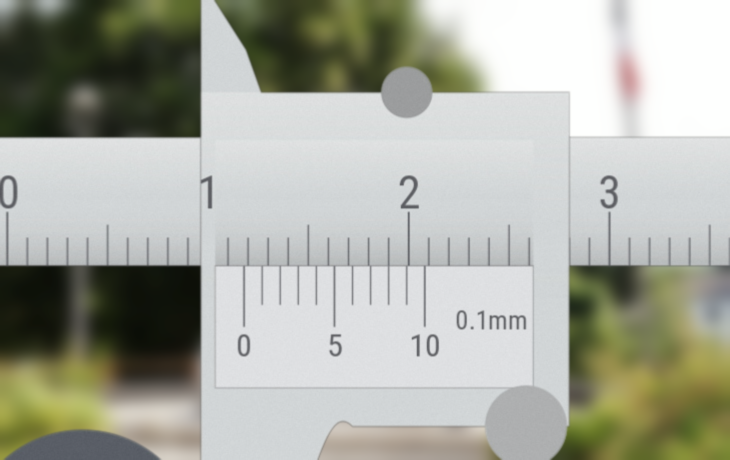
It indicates 11.8 mm
